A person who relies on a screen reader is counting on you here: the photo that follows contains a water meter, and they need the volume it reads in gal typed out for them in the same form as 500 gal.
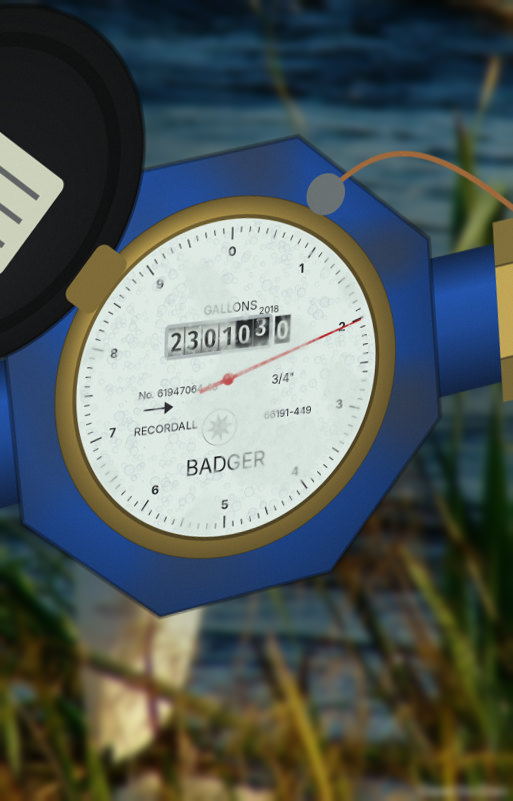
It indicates 2301032.0 gal
